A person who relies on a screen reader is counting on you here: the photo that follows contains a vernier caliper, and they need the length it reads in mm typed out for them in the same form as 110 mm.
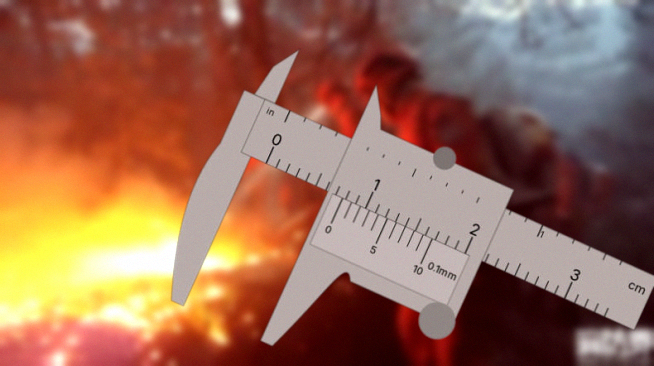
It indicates 7.7 mm
